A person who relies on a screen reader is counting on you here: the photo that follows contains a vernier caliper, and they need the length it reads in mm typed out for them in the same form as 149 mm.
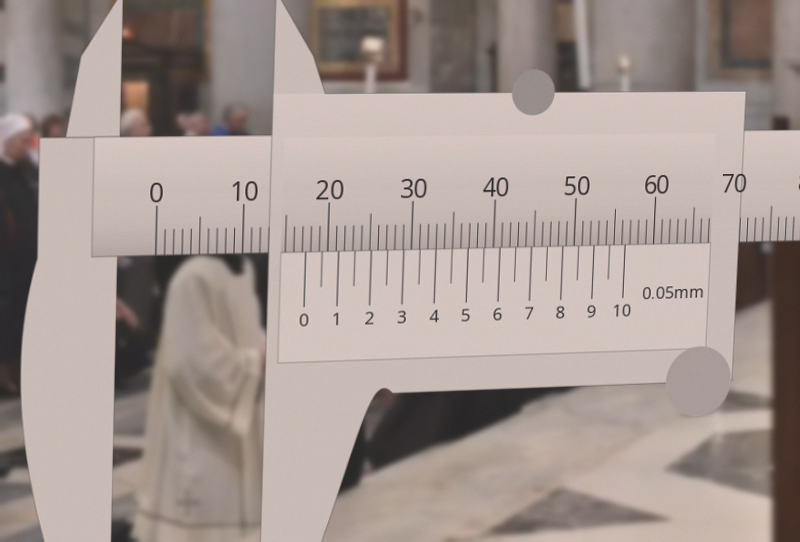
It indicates 17.4 mm
